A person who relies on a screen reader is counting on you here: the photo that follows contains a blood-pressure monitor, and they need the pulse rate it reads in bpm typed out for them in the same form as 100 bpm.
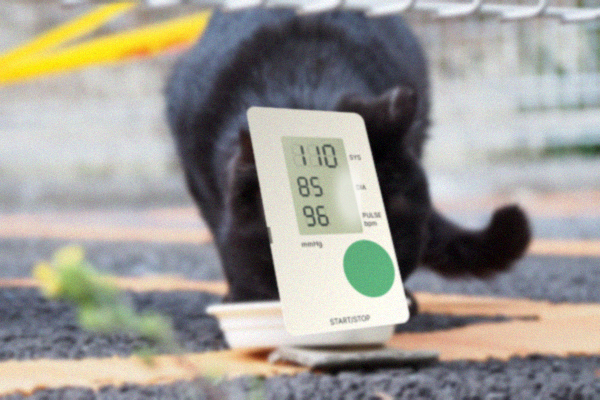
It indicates 96 bpm
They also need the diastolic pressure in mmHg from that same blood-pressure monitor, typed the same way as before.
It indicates 85 mmHg
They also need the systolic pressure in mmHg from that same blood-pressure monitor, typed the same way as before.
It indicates 110 mmHg
